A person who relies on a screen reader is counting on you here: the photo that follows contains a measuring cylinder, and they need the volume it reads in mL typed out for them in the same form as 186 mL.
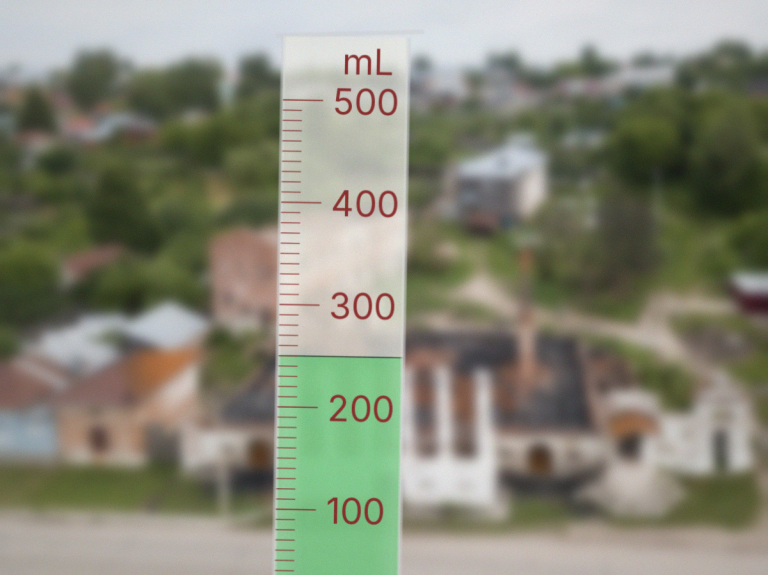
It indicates 250 mL
